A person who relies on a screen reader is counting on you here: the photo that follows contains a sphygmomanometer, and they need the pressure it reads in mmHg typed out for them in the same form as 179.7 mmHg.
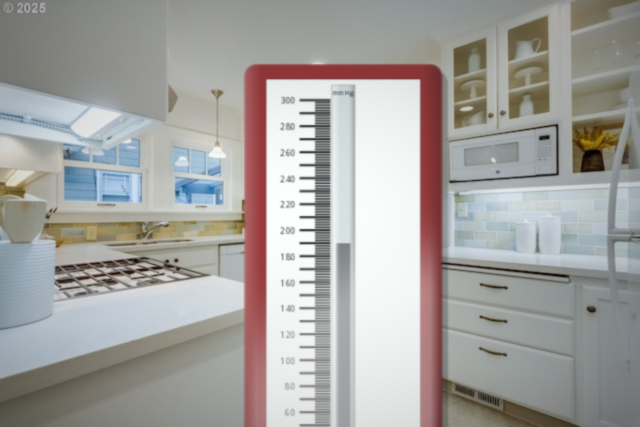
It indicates 190 mmHg
